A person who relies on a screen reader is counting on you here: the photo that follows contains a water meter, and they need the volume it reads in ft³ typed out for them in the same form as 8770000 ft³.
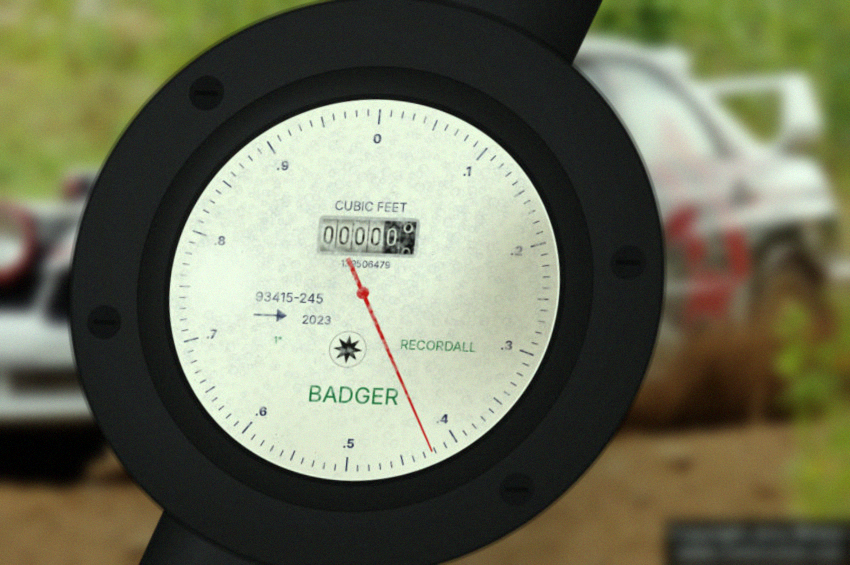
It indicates 8.42 ft³
